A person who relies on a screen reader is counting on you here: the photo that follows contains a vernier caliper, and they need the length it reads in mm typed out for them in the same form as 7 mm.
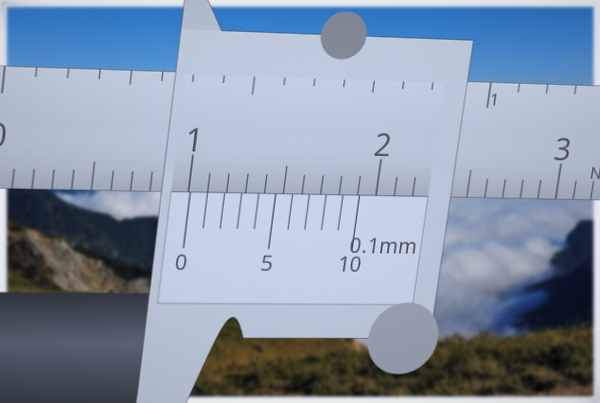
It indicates 10.1 mm
